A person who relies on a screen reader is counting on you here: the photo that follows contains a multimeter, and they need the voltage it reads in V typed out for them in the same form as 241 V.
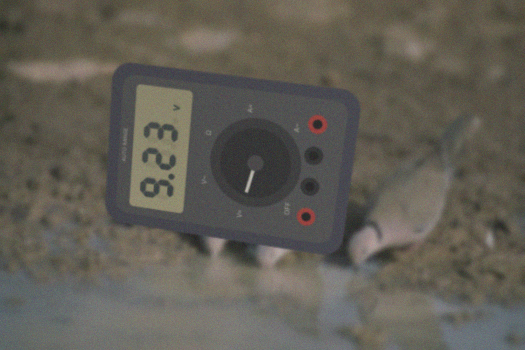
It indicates 9.23 V
